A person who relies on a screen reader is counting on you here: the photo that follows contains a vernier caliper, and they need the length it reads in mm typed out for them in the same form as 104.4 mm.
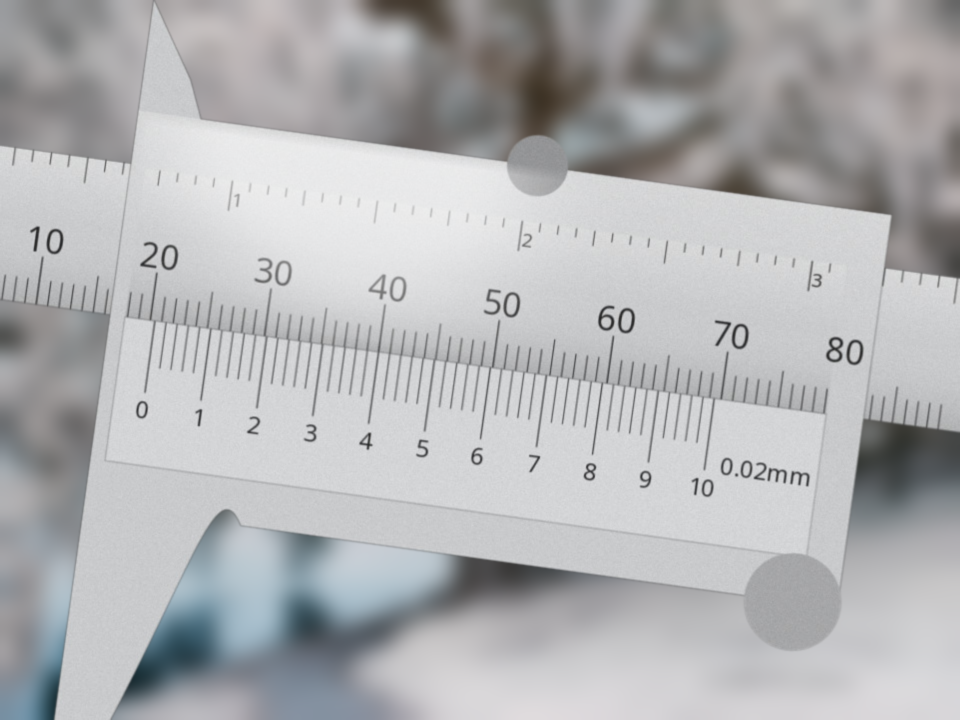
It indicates 20.4 mm
